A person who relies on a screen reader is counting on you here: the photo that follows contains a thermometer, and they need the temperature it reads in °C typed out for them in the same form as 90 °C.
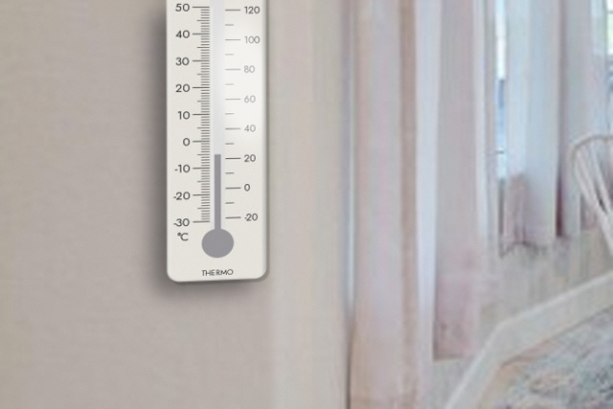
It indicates -5 °C
